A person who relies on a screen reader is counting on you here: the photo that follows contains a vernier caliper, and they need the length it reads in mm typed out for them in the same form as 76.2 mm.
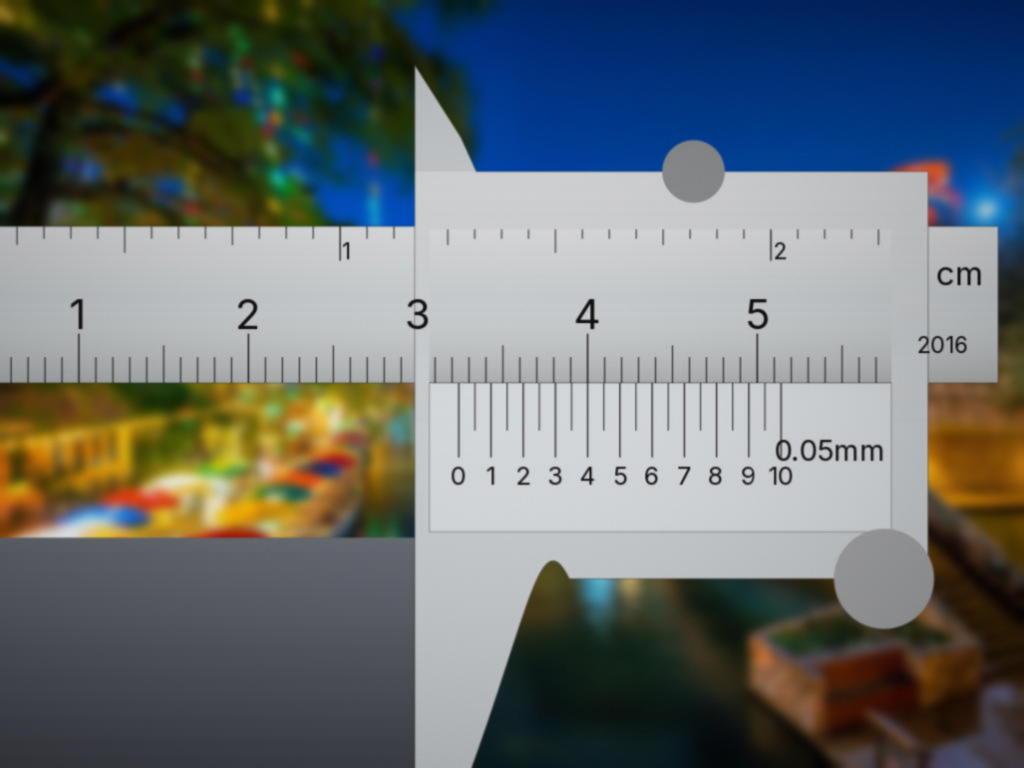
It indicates 32.4 mm
